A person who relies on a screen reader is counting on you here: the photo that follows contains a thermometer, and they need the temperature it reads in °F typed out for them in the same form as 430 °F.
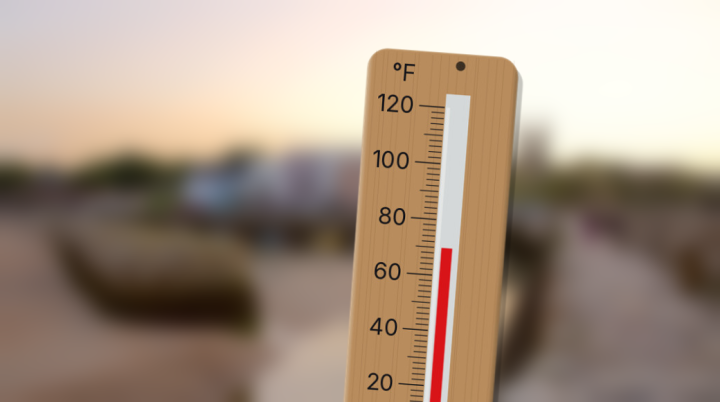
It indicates 70 °F
